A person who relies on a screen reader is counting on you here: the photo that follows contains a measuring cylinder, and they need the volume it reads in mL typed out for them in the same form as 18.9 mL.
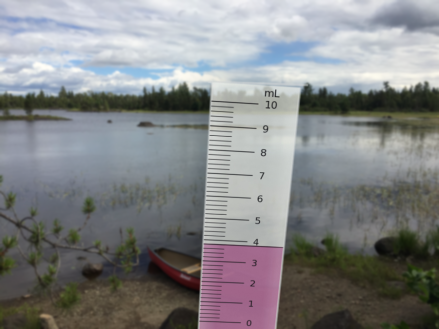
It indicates 3.8 mL
